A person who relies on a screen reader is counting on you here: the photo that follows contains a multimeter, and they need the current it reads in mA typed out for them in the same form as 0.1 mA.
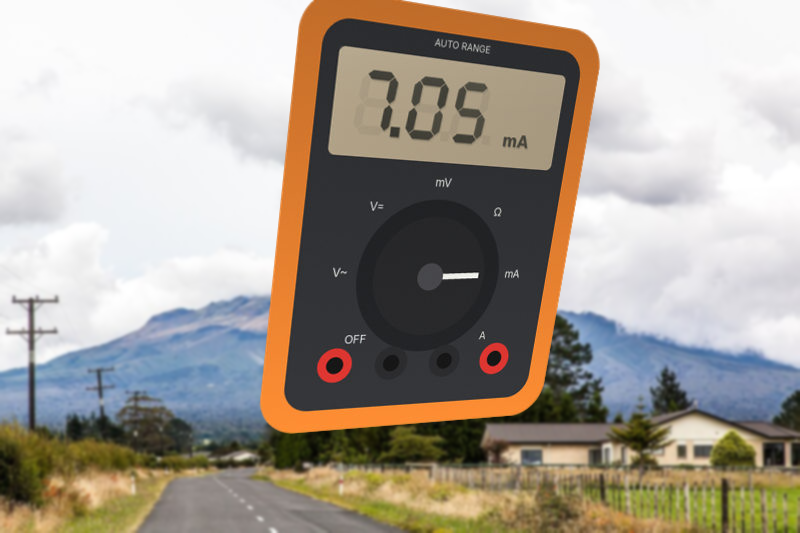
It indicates 7.05 mA
